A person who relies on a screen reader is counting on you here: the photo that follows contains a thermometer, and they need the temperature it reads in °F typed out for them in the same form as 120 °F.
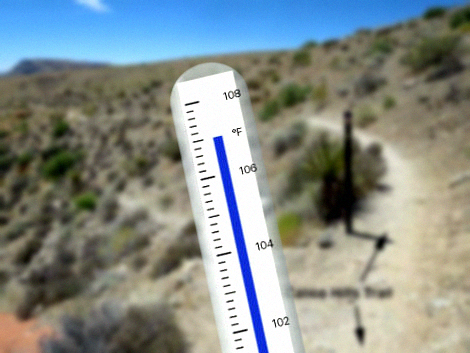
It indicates 107 °F
